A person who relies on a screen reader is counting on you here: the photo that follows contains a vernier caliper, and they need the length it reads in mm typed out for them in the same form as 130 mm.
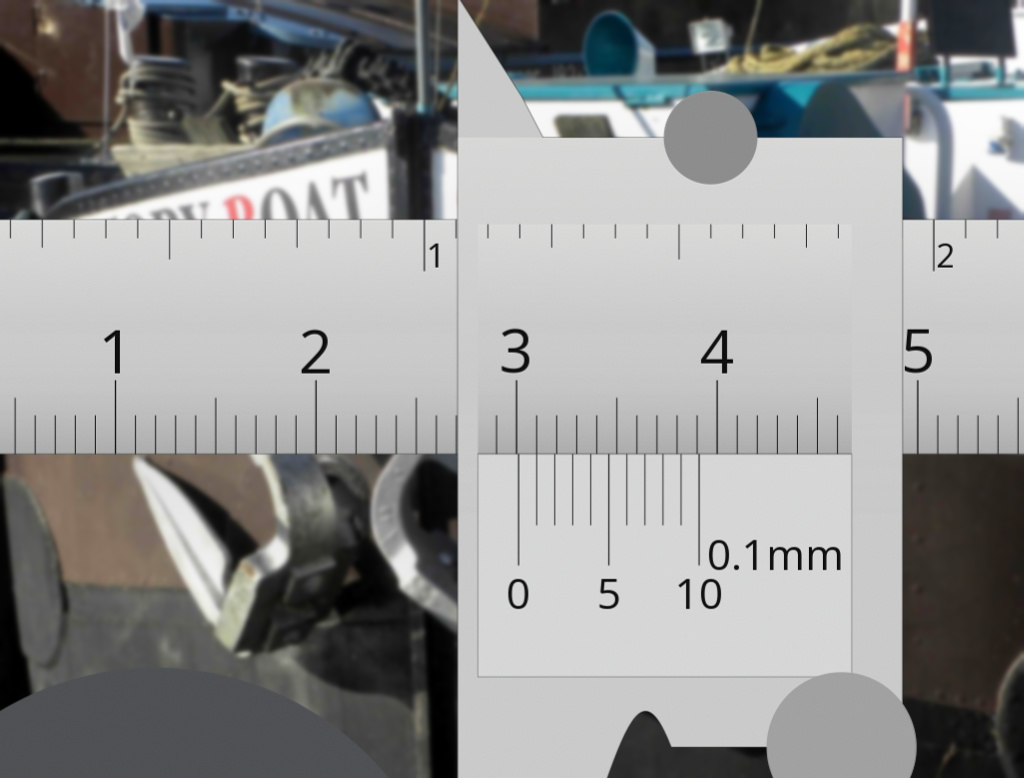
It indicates 30.1 mm
